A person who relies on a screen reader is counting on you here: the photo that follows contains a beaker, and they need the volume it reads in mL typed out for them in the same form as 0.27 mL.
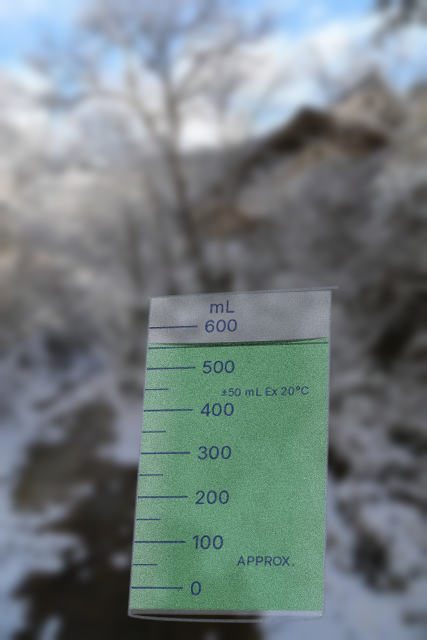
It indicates 550 mL
